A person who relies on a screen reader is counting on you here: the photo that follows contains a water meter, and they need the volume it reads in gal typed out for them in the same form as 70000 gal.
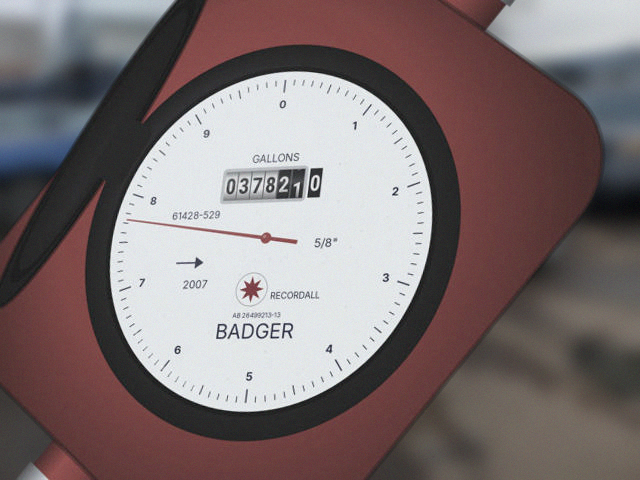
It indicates 378207.7 gal
